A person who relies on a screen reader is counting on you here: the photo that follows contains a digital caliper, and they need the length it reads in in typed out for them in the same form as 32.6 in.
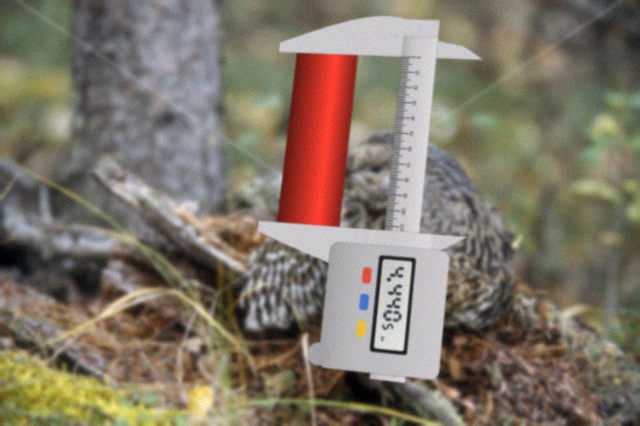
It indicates 4.4405 in
